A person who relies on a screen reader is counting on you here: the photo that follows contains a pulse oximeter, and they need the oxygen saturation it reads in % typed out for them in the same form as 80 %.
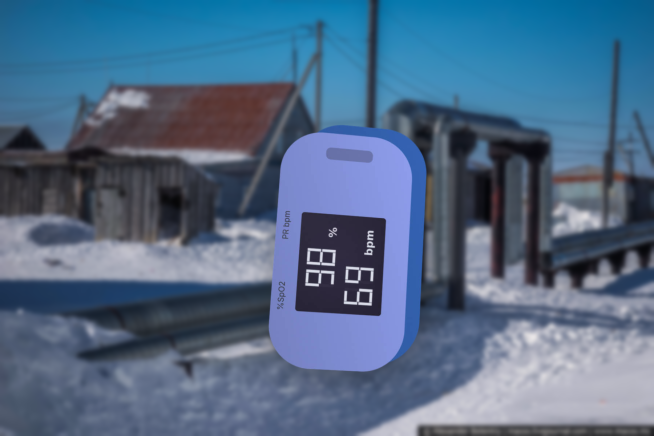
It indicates 98 %
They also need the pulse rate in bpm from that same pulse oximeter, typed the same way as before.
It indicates 69 bpm
